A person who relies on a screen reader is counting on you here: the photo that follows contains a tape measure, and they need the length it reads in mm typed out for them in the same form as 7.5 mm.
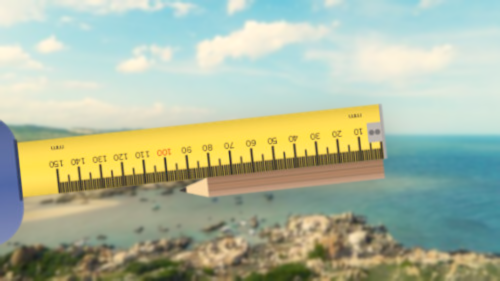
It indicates 95 mm
